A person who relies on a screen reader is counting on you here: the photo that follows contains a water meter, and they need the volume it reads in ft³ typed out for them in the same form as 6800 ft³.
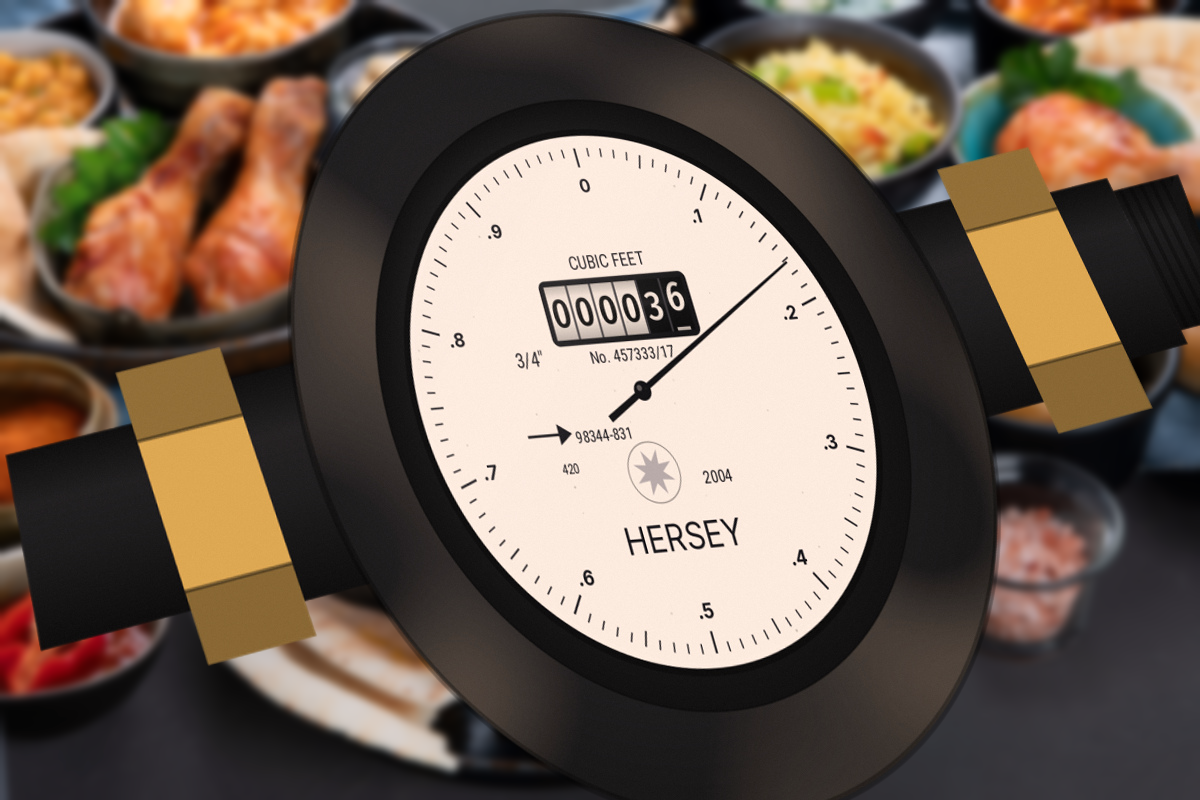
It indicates 36.17 ft³
